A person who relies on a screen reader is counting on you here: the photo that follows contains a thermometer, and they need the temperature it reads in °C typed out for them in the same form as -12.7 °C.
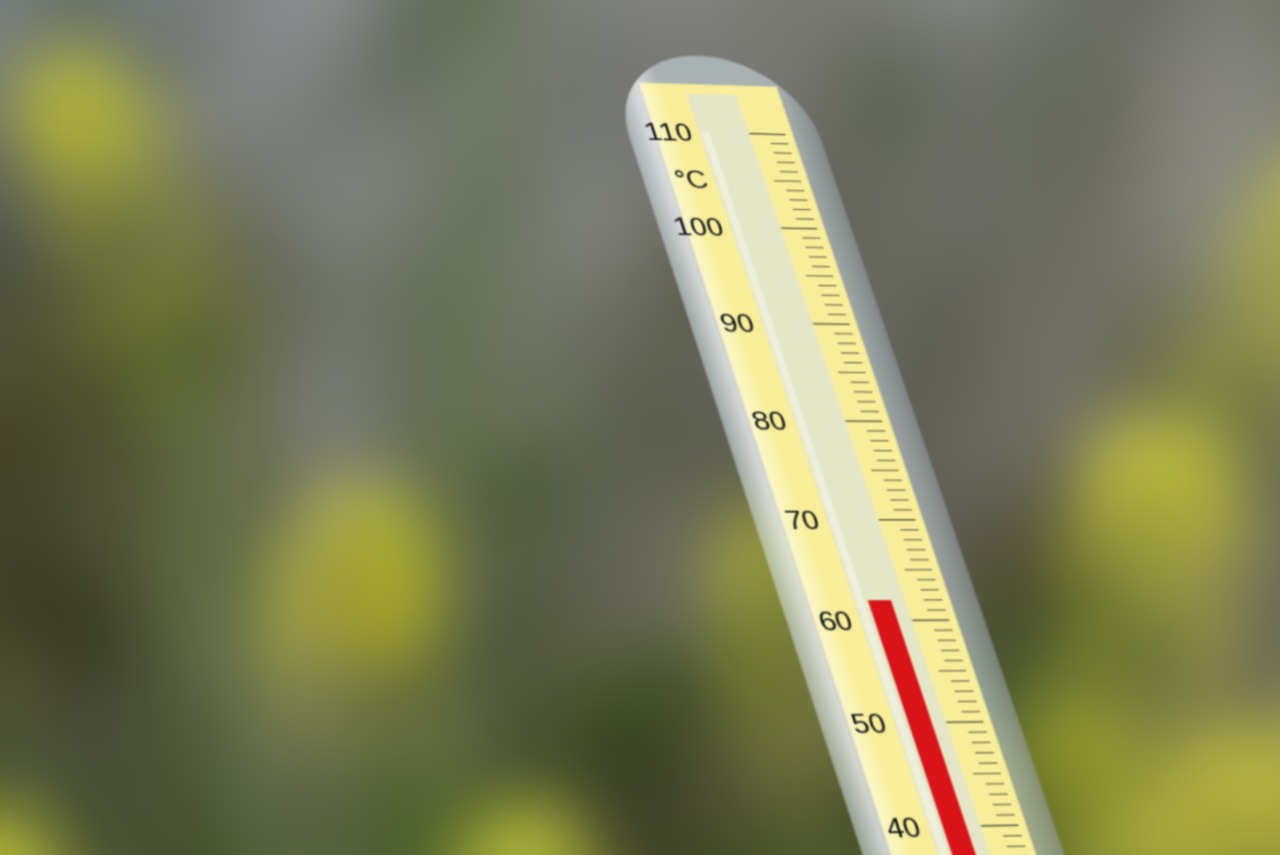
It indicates 62 °C
